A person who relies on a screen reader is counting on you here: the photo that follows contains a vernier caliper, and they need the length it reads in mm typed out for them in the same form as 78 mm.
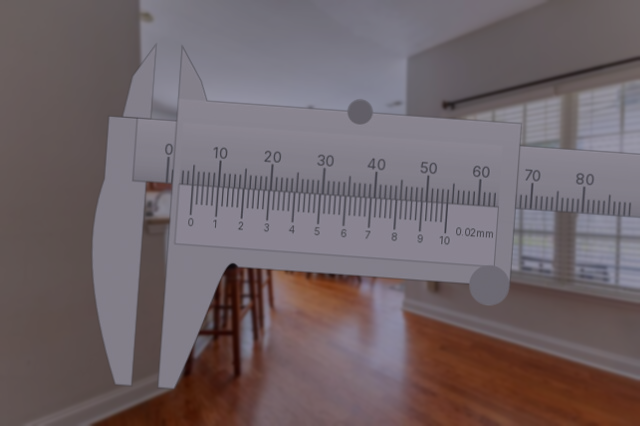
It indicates 5.0 mm
